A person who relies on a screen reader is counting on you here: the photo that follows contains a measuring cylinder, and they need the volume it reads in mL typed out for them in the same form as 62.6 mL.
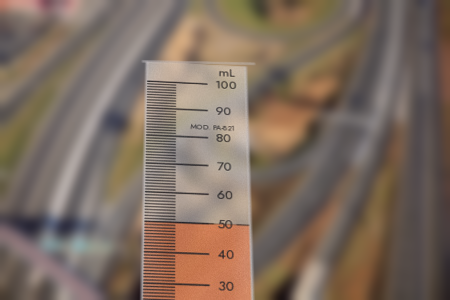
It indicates 50 mL
